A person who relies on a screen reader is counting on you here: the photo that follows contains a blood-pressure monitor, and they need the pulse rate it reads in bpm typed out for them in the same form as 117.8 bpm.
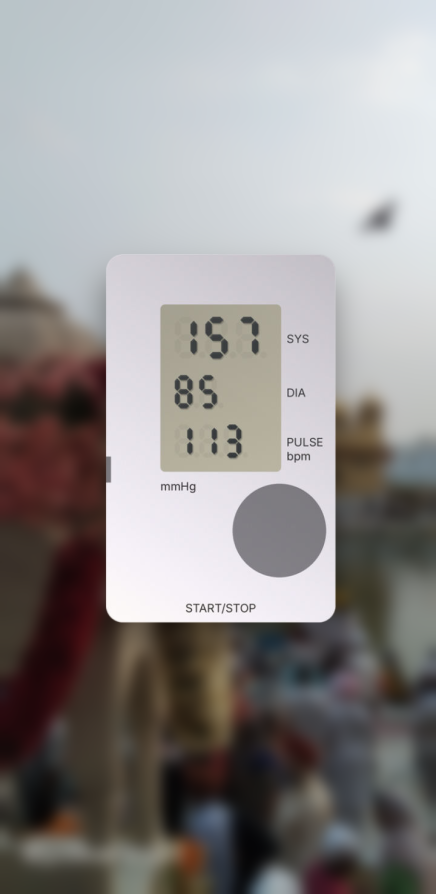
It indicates 113 bpm
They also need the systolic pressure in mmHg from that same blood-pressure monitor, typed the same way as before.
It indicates 157 mmHg
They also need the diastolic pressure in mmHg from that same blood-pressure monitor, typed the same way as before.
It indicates 85 mmHg
